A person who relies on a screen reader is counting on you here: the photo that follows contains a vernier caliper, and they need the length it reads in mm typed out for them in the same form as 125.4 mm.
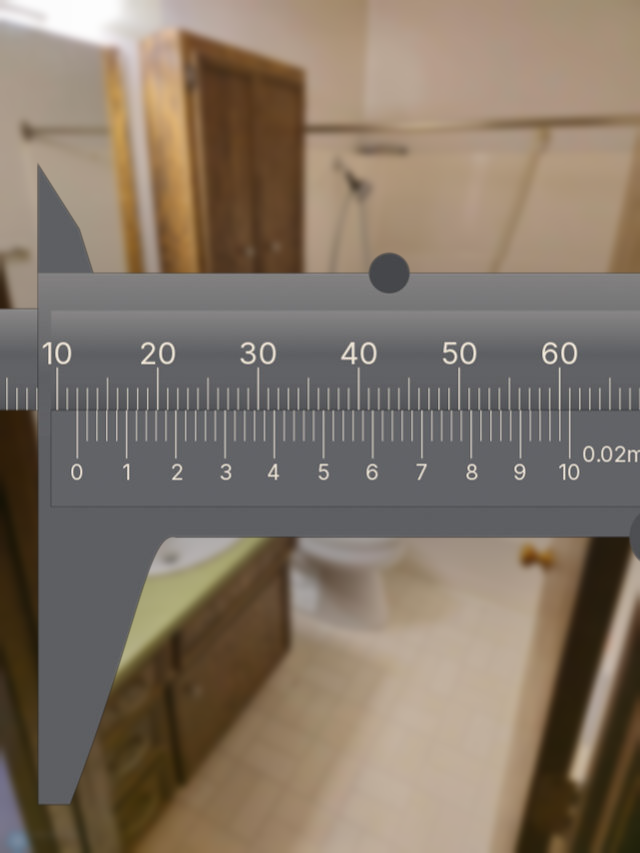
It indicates 12.0 mm
